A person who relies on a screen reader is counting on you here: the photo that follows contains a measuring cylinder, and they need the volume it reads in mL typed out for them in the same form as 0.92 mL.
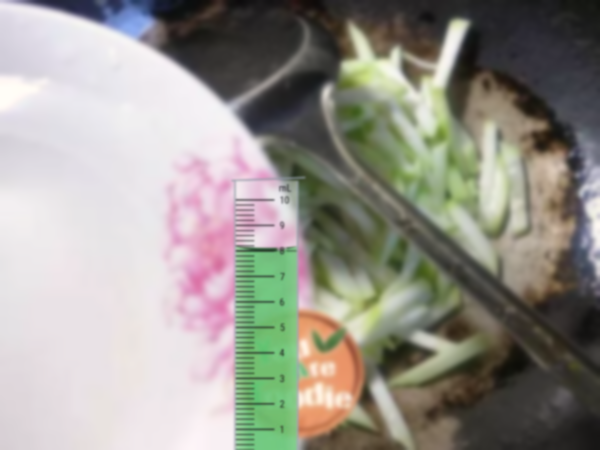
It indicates 8 mL
